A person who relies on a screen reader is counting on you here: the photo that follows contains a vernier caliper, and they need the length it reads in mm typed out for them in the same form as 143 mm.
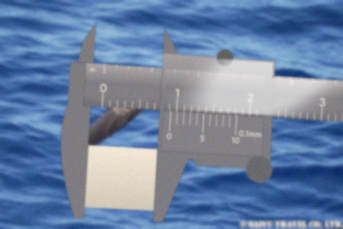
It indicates 9.2 mm
